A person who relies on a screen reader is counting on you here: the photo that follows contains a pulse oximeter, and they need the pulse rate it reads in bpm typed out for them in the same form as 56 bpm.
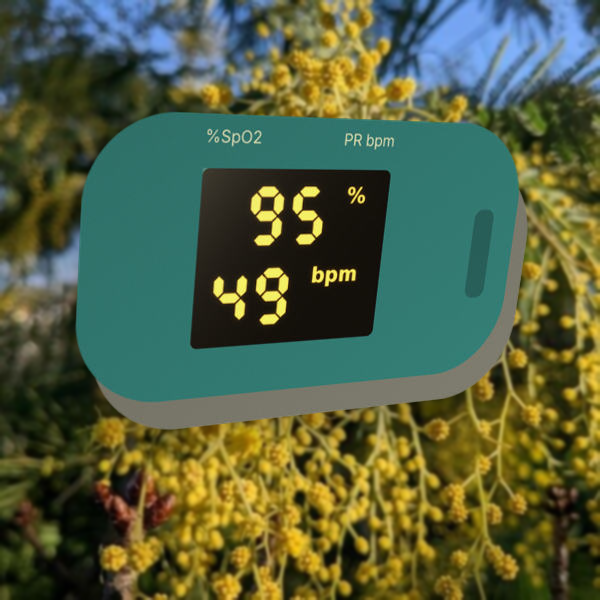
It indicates 49 bpm
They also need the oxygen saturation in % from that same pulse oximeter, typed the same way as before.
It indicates 95 %
